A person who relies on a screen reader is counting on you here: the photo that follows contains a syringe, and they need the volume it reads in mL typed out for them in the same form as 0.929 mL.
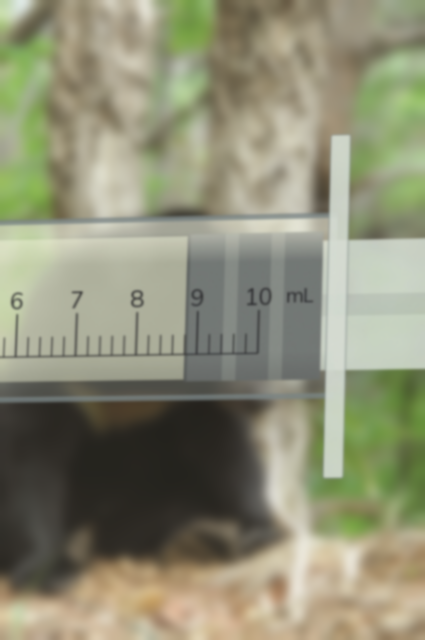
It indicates 8.8 mL
